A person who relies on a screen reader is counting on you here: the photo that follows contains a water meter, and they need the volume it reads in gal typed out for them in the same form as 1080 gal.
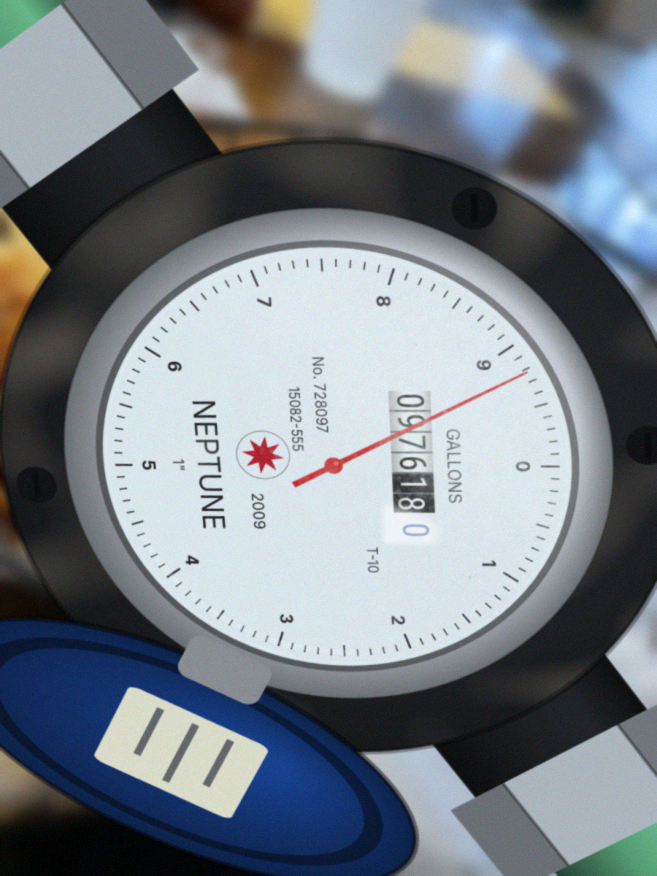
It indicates 976179.2 gal
